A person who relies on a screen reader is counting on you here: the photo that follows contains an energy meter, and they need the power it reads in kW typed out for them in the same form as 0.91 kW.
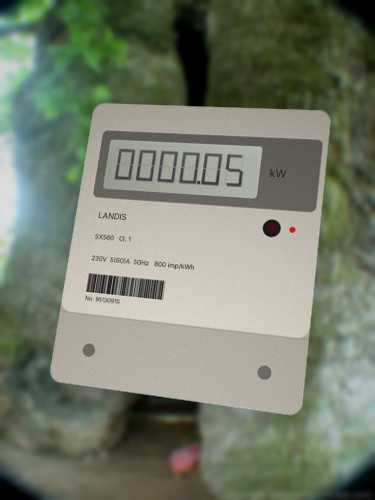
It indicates 0.05 kW
